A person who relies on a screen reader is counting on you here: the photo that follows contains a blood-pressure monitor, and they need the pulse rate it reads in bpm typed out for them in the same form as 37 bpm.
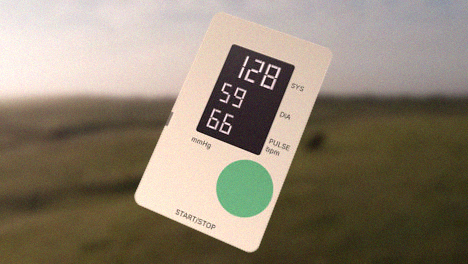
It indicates 66 bpm
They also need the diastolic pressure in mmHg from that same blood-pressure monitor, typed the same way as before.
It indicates 59 mmHg
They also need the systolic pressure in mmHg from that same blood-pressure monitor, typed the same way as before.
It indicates 128 mmHg
